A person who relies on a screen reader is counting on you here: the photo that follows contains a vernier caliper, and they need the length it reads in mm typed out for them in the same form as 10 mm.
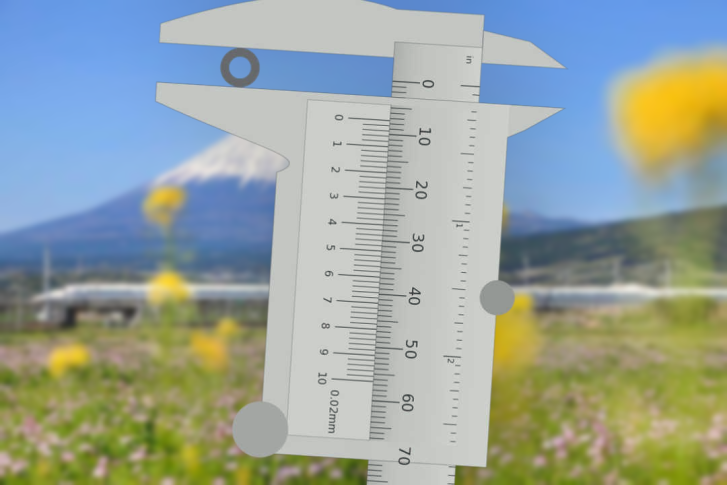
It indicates 7.4 mm
